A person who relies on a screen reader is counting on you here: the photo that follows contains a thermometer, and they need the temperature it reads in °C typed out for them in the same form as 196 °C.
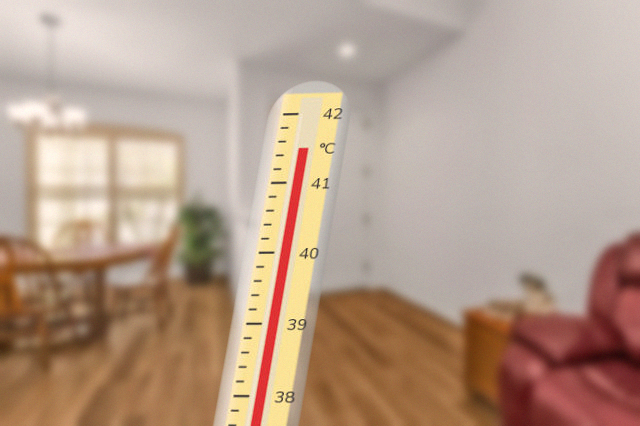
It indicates 41.5 °C
